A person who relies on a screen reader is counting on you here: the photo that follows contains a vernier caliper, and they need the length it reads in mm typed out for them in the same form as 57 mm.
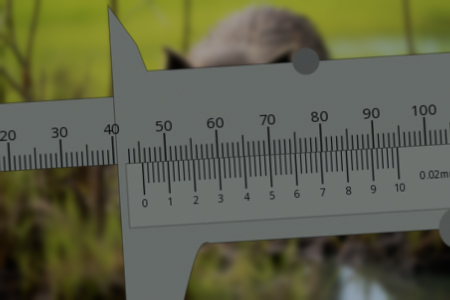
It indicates 45.5 mm
